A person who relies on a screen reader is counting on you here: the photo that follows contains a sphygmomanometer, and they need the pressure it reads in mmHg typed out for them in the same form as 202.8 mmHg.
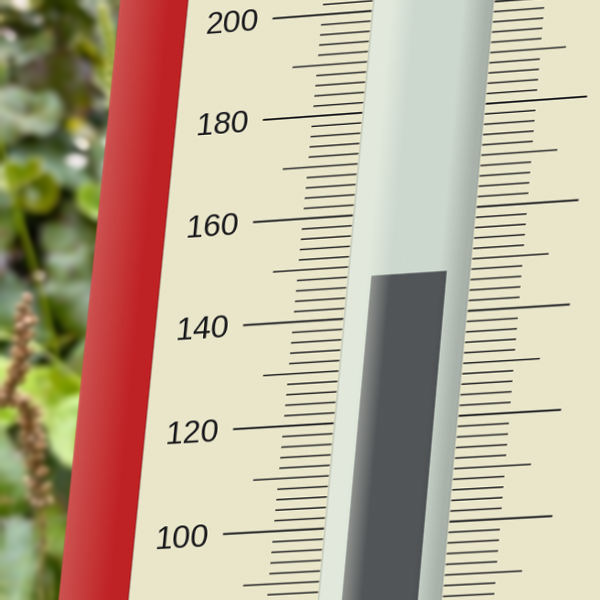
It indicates 148 mmHg
